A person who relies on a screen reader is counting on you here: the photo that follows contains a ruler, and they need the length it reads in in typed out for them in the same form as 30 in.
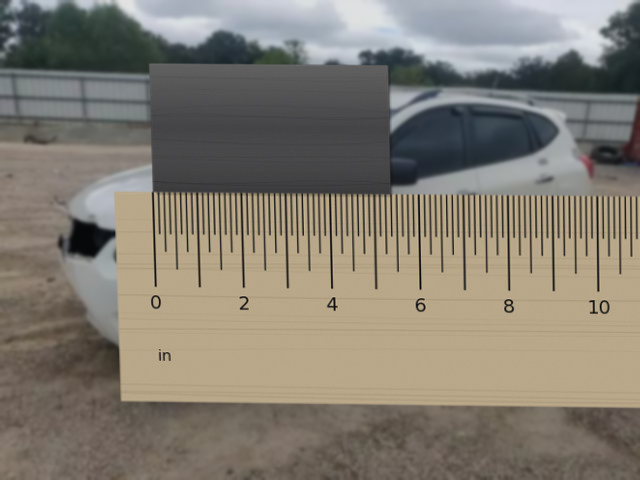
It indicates 5.375 in
